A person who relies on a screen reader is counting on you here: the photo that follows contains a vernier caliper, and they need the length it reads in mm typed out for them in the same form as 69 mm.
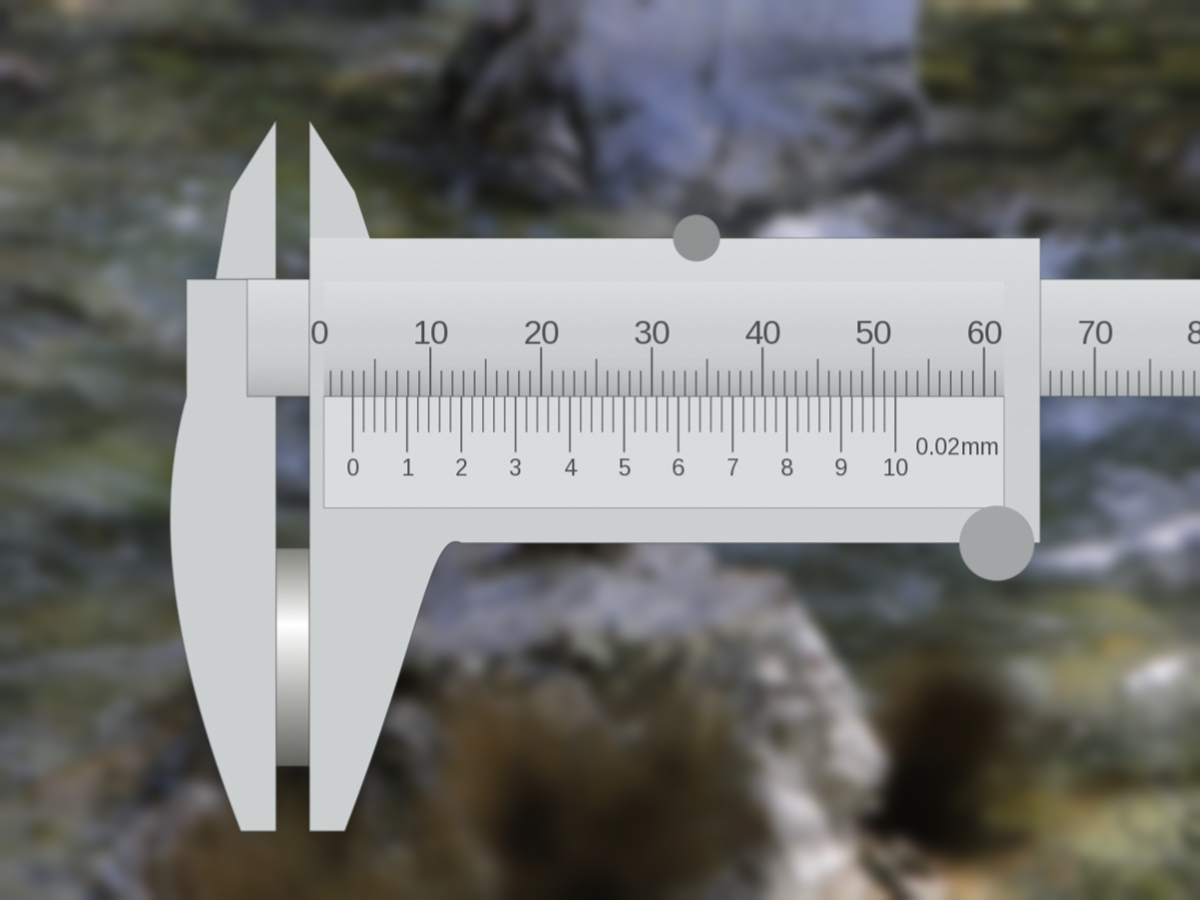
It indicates 3.0 mm
